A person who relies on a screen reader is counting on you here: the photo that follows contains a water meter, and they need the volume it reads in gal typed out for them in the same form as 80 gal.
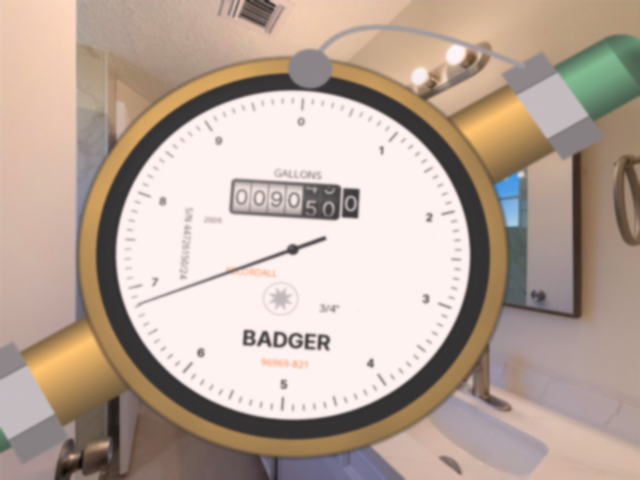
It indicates 90496.8 gal
